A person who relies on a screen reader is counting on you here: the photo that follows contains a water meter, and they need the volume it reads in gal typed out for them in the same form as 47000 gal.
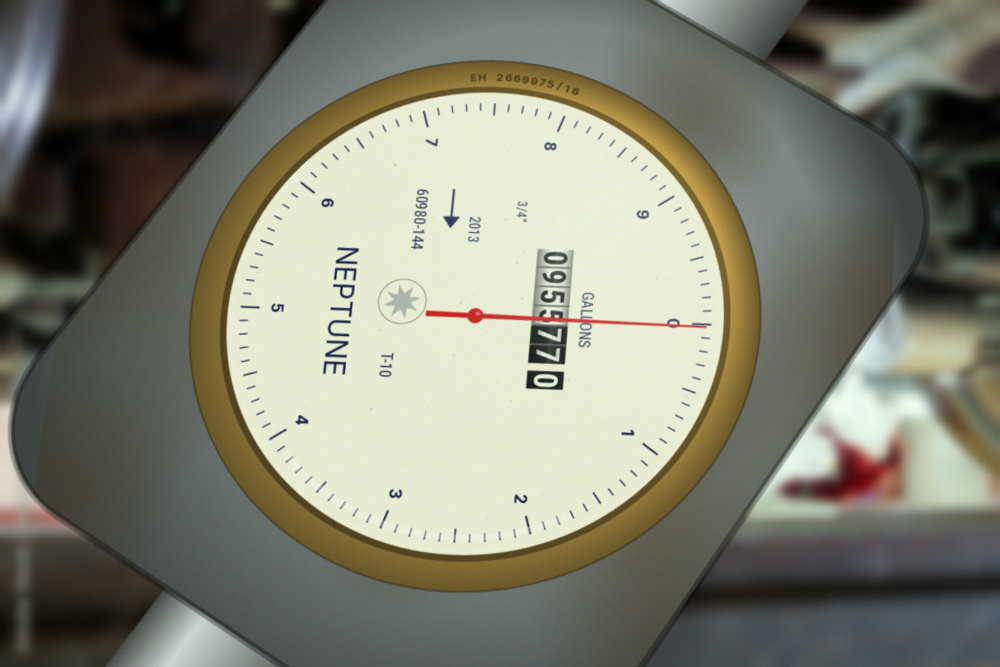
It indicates 955770.0 gal
